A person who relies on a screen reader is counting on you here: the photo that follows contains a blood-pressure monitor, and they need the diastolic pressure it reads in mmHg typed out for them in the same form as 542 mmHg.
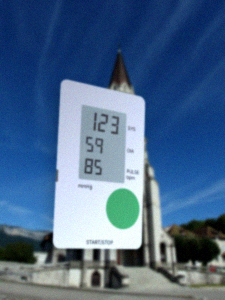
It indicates 59 mmHg
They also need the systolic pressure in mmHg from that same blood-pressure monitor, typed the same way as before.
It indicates 123 mmHg
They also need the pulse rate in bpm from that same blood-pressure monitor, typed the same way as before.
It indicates 85 bpm
